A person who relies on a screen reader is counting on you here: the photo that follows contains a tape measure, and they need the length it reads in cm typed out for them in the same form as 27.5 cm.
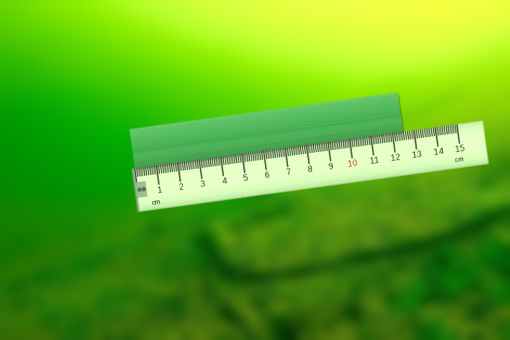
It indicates 12.5 cm
